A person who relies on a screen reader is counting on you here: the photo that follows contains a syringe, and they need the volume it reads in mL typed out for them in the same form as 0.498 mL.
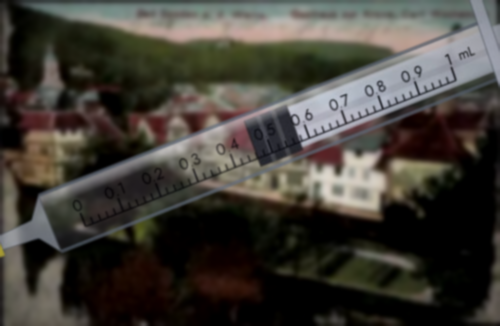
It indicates 0.46 mL
